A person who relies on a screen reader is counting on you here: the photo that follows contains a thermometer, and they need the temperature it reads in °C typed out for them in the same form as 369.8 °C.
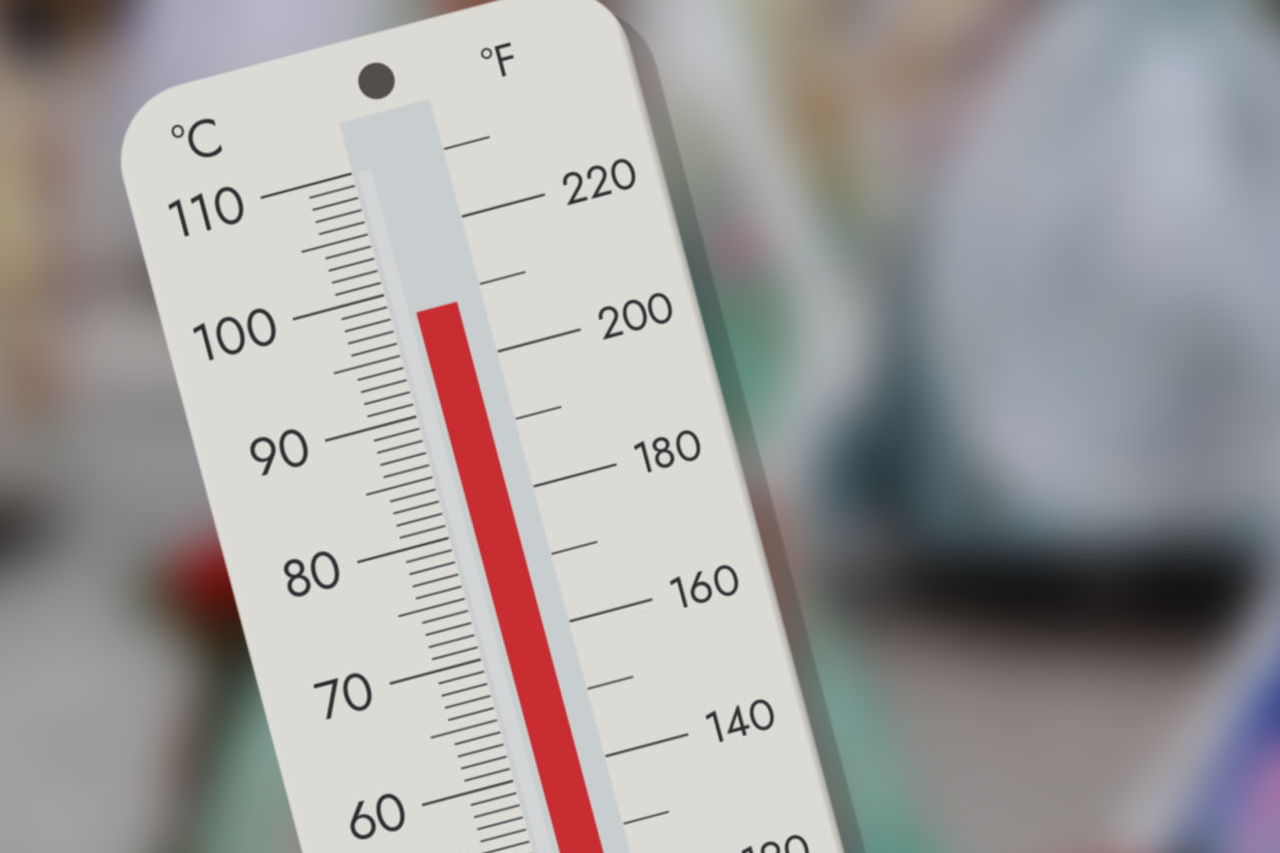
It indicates 98 °C
